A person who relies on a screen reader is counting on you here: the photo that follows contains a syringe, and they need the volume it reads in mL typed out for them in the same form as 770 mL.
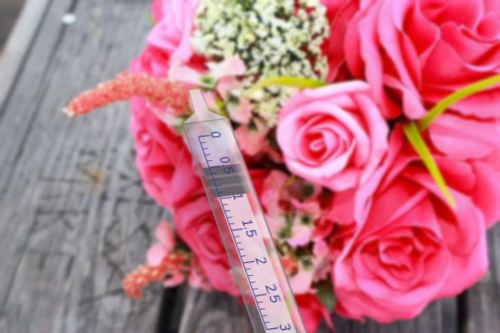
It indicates 0.5 mL
